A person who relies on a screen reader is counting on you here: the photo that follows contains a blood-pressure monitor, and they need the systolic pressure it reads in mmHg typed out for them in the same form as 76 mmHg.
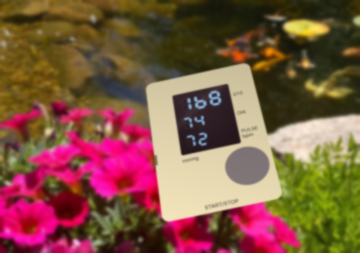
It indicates 168 mmHg
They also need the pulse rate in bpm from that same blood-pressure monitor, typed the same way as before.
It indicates 72 bpm
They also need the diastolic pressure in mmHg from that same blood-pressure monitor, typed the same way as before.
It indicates 74 mmHg
